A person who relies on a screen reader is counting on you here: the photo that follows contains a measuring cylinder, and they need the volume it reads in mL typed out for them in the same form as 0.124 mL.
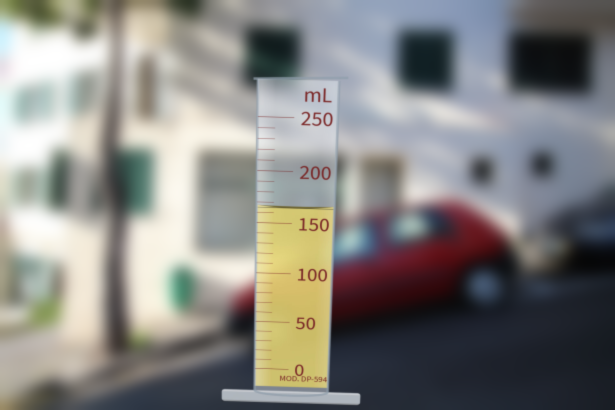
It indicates 165 mL
